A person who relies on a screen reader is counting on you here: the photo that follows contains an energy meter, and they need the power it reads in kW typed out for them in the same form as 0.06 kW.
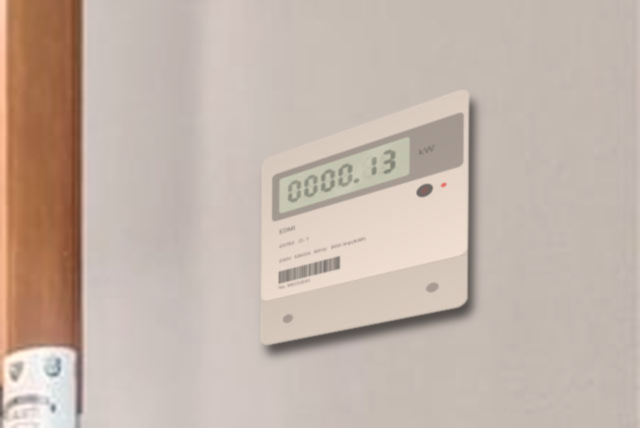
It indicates 0.13 kW
